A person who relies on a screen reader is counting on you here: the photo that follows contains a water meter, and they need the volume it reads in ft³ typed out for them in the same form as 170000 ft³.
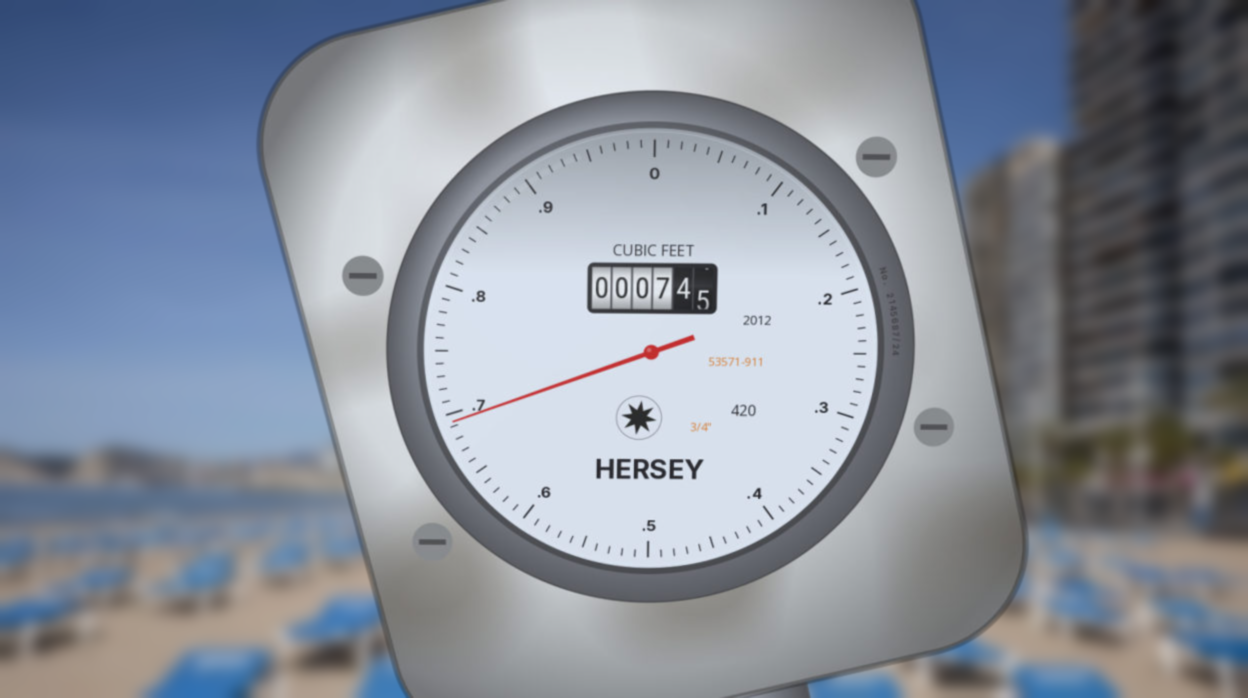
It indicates 744.69 ft³
